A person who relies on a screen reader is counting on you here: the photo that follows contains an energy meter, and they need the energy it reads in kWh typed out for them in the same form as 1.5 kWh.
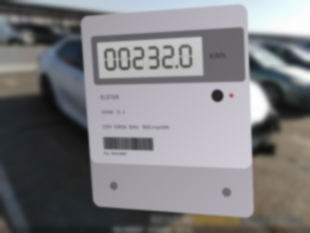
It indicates 232.0 kWh
